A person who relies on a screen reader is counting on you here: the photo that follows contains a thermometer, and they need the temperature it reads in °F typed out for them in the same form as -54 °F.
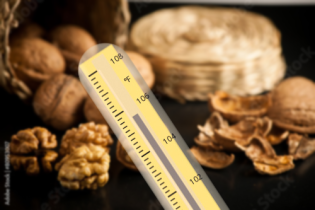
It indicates 105.6 °F
